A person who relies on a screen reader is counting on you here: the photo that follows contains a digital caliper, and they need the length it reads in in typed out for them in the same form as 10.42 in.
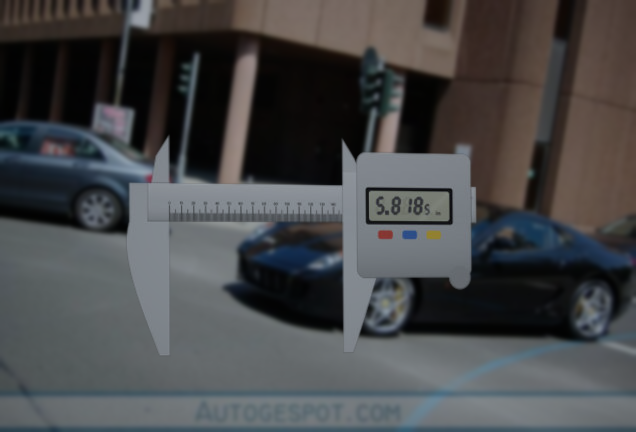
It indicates 5.8185 in
